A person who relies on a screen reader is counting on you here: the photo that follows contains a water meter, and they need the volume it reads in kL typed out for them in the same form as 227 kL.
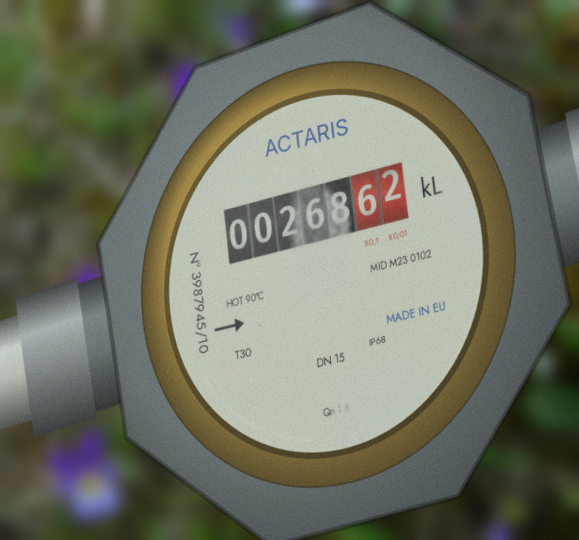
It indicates 268.62 kL
